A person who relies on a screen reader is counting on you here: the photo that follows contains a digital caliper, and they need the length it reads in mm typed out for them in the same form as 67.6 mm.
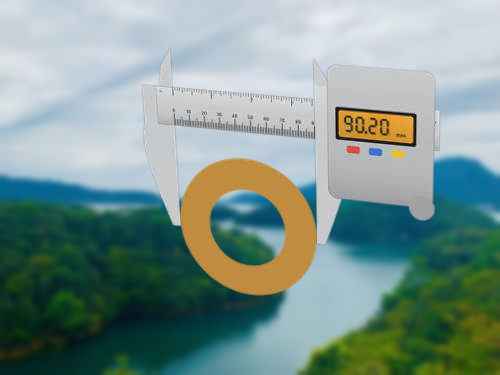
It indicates 90.20 mm
